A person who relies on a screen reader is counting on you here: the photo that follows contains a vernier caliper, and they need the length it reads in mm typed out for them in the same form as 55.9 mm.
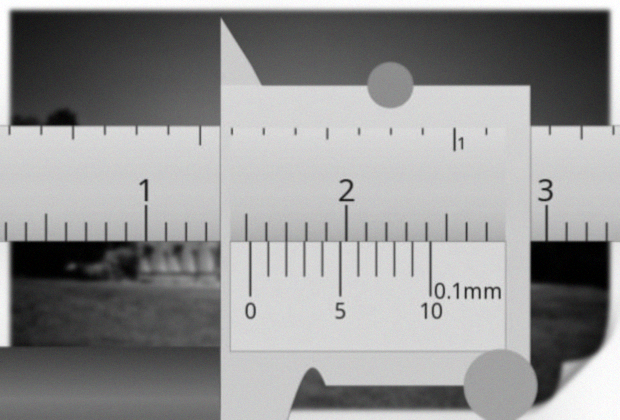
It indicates 15.2 mm
